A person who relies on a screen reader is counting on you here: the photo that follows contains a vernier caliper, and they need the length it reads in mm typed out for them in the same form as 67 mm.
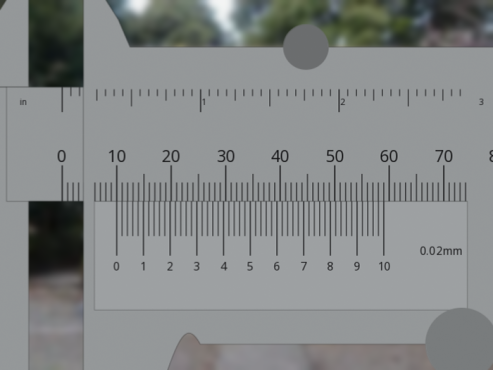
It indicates 10.0 mm
